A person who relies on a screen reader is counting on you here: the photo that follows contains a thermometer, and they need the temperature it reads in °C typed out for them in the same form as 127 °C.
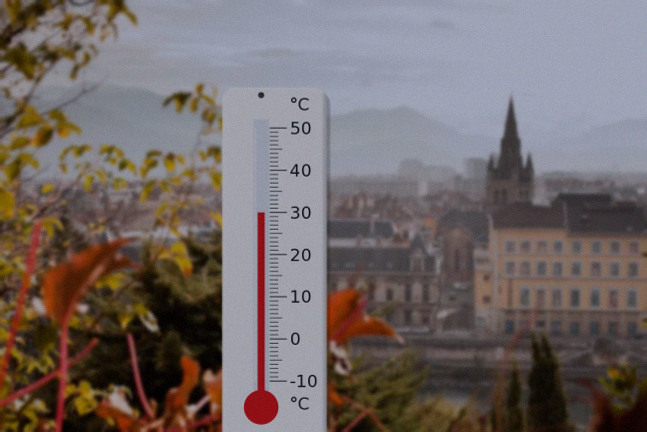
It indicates 30 °C
